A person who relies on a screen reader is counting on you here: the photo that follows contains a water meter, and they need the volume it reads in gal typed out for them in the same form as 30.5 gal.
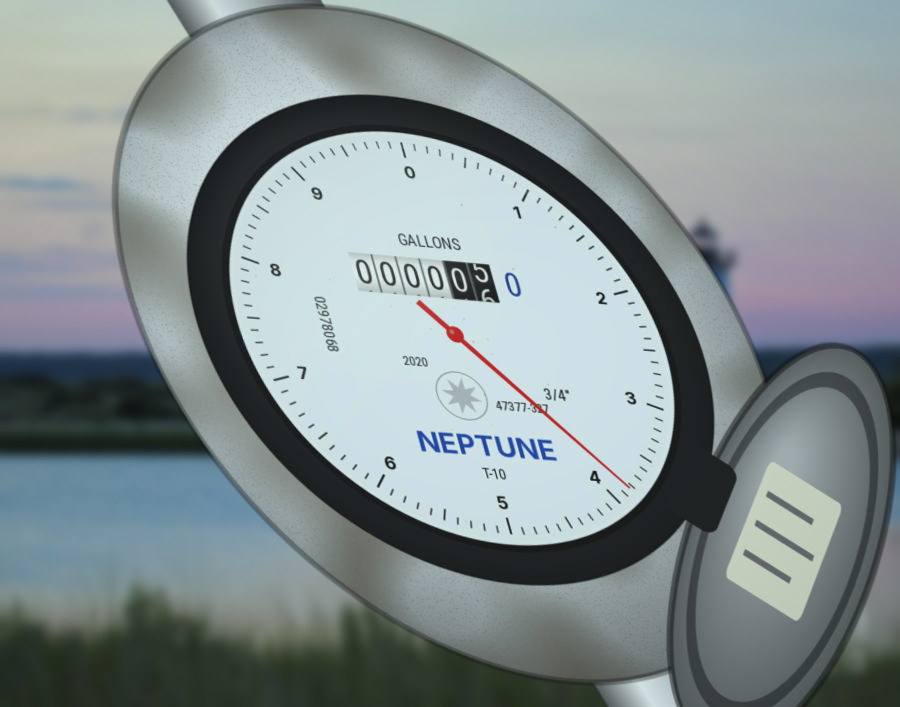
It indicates 53.8 gal
